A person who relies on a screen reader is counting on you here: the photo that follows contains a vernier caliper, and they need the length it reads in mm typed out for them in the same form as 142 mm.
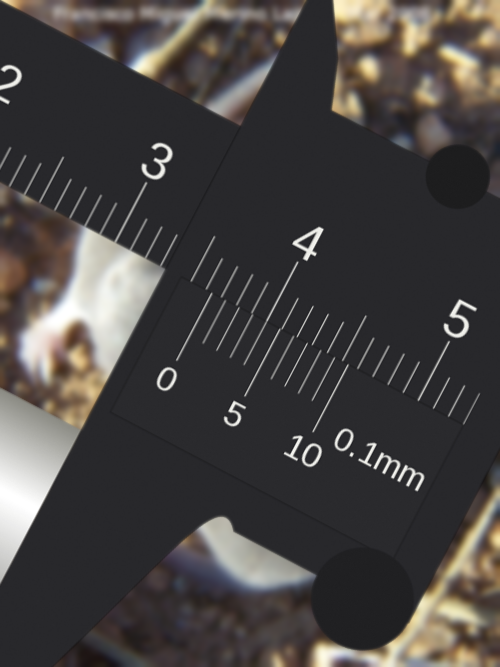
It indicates 36.4 mm
